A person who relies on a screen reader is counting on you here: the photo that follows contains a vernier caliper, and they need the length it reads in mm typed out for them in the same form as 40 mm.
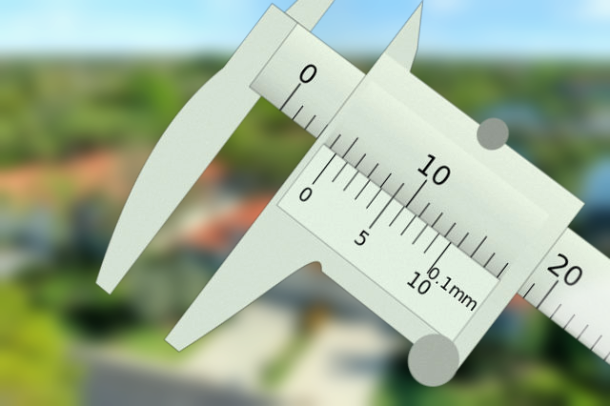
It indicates 4.5 mm
